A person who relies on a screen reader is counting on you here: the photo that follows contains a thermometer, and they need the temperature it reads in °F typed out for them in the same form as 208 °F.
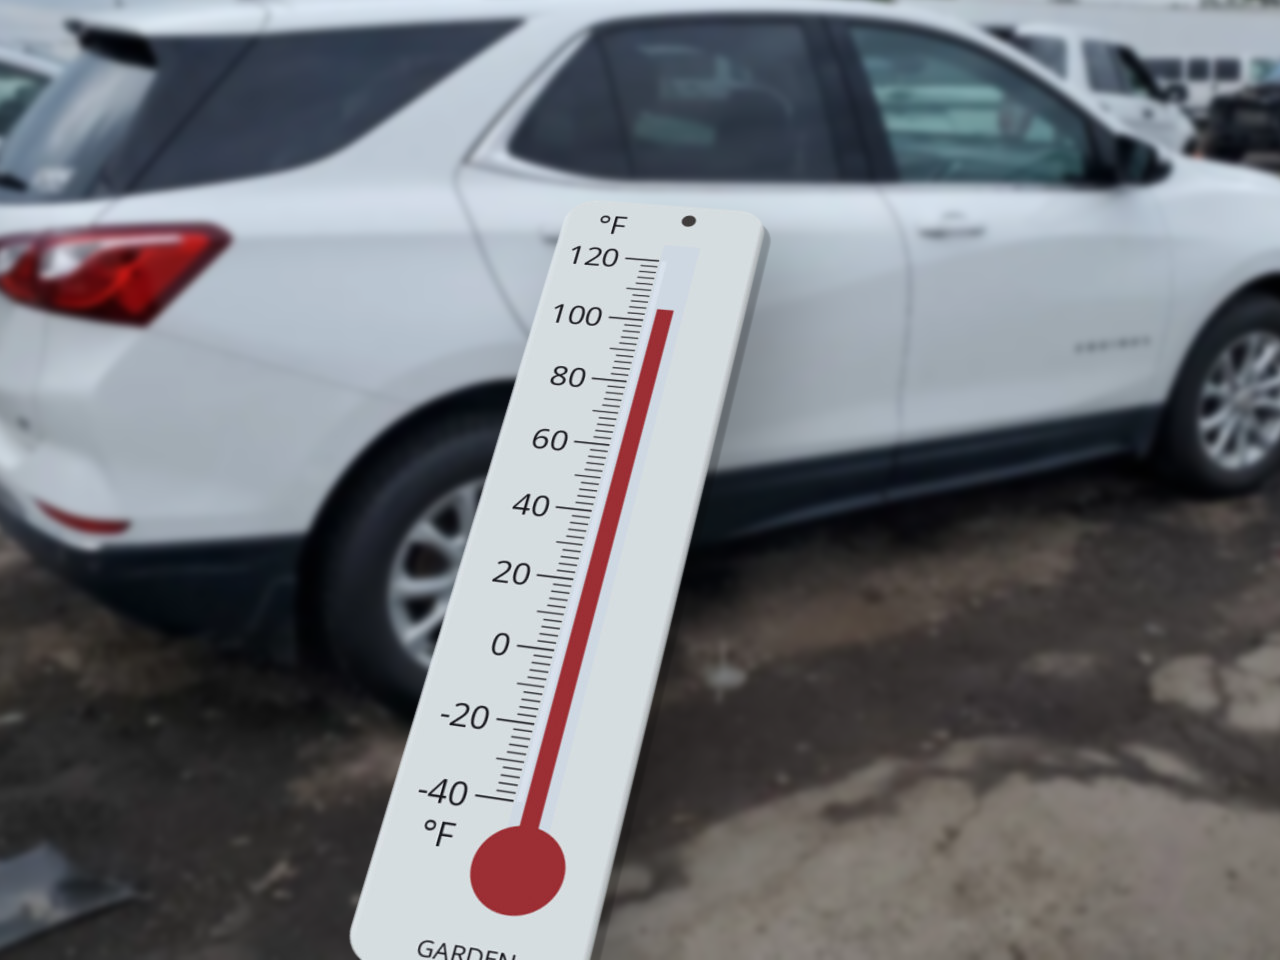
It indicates 104 °F
